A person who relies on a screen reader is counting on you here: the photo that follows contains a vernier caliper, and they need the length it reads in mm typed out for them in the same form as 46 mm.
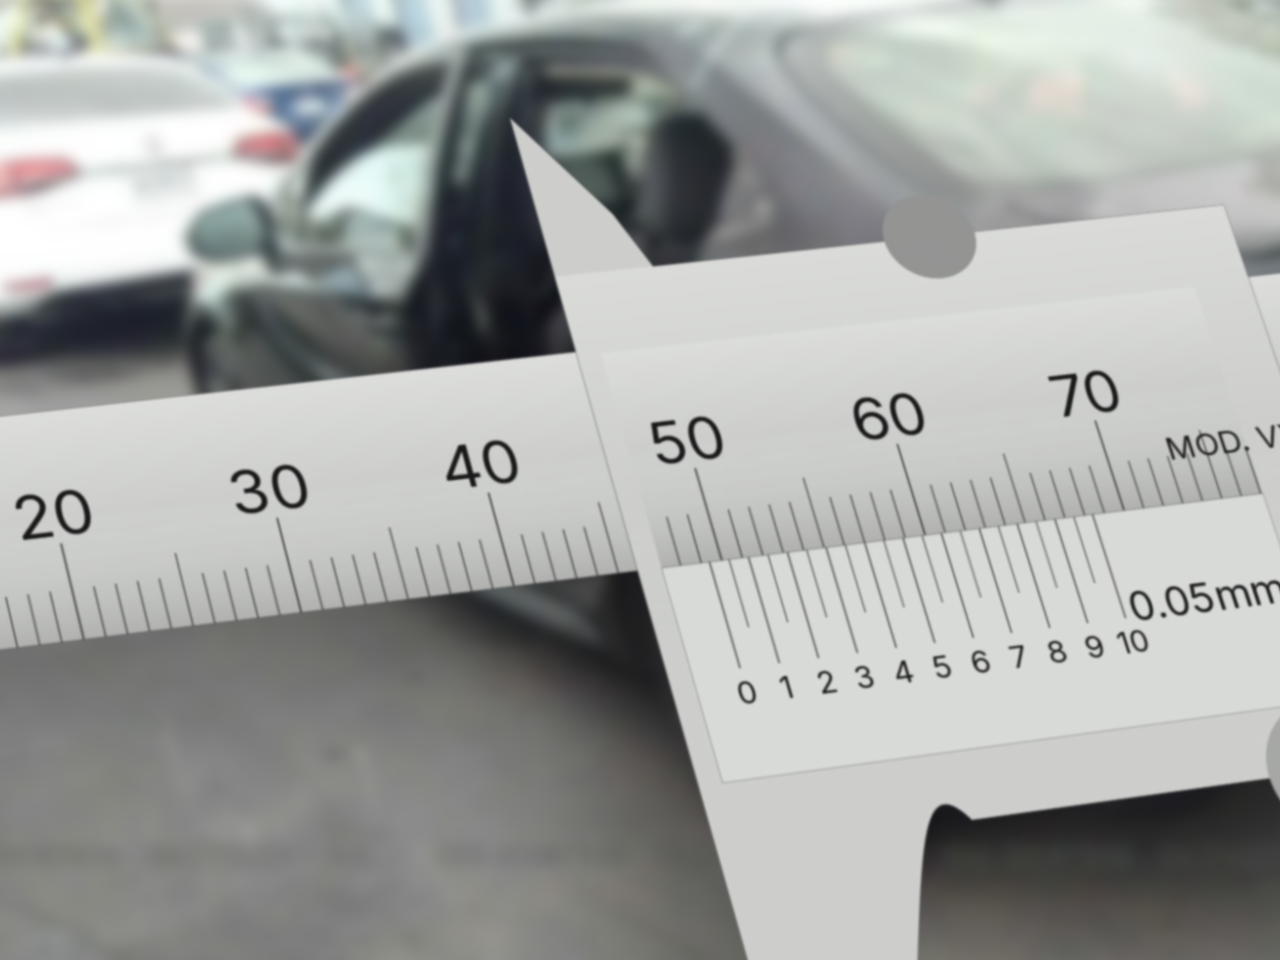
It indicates 49.4 mm
